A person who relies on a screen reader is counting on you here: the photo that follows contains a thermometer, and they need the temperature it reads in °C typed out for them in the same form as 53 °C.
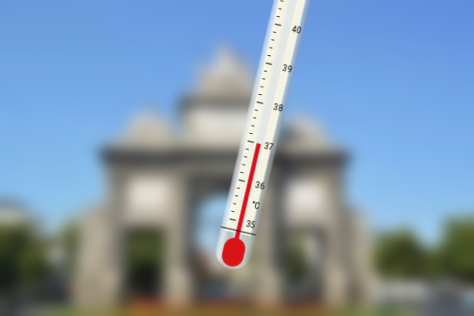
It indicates 37 °C
